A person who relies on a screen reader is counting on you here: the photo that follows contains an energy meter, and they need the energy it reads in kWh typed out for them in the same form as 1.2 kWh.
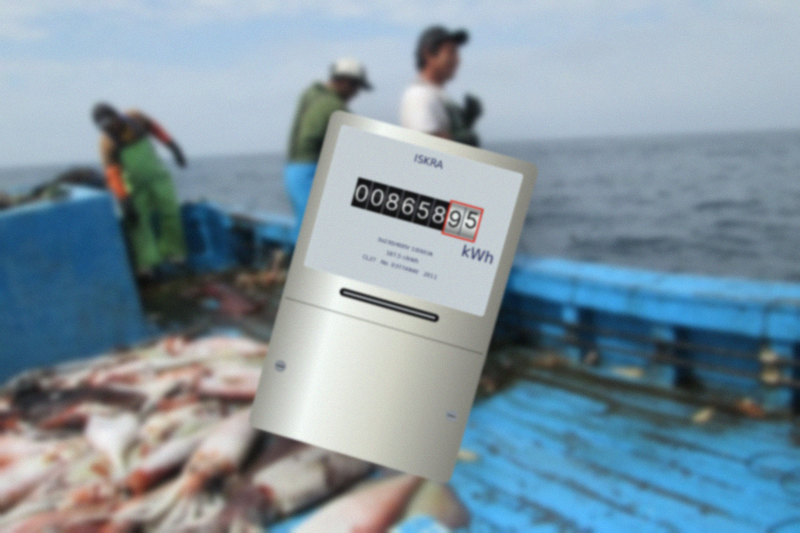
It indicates 8658.95 kWh
